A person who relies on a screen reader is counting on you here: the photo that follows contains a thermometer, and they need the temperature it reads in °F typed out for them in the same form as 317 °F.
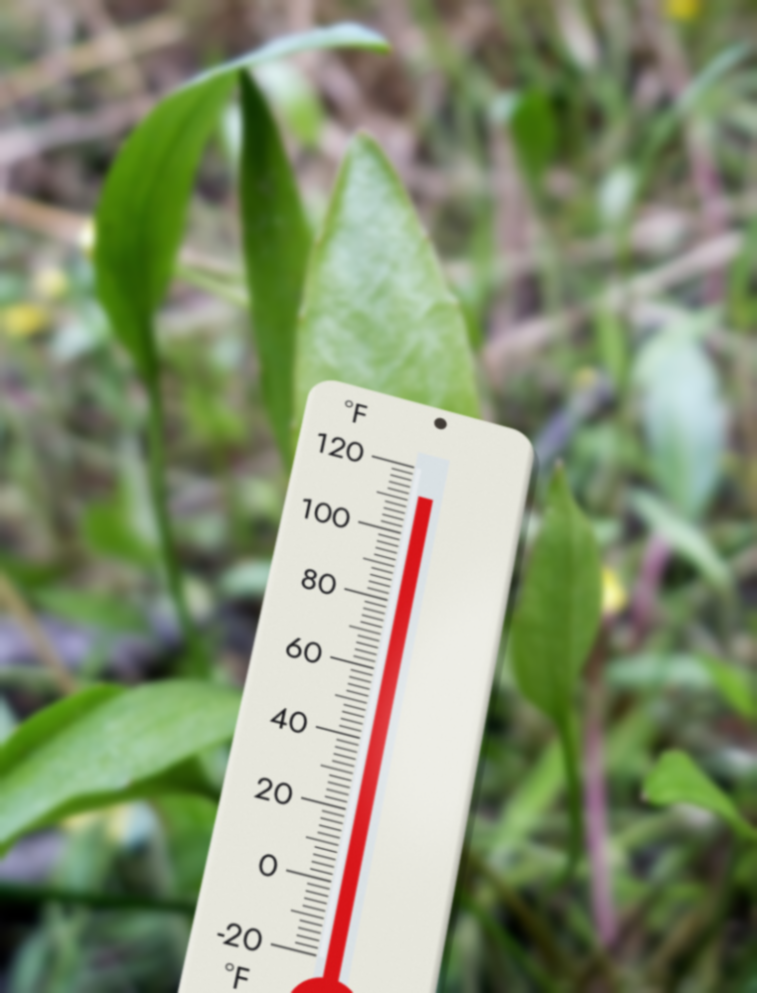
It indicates 112 °F
